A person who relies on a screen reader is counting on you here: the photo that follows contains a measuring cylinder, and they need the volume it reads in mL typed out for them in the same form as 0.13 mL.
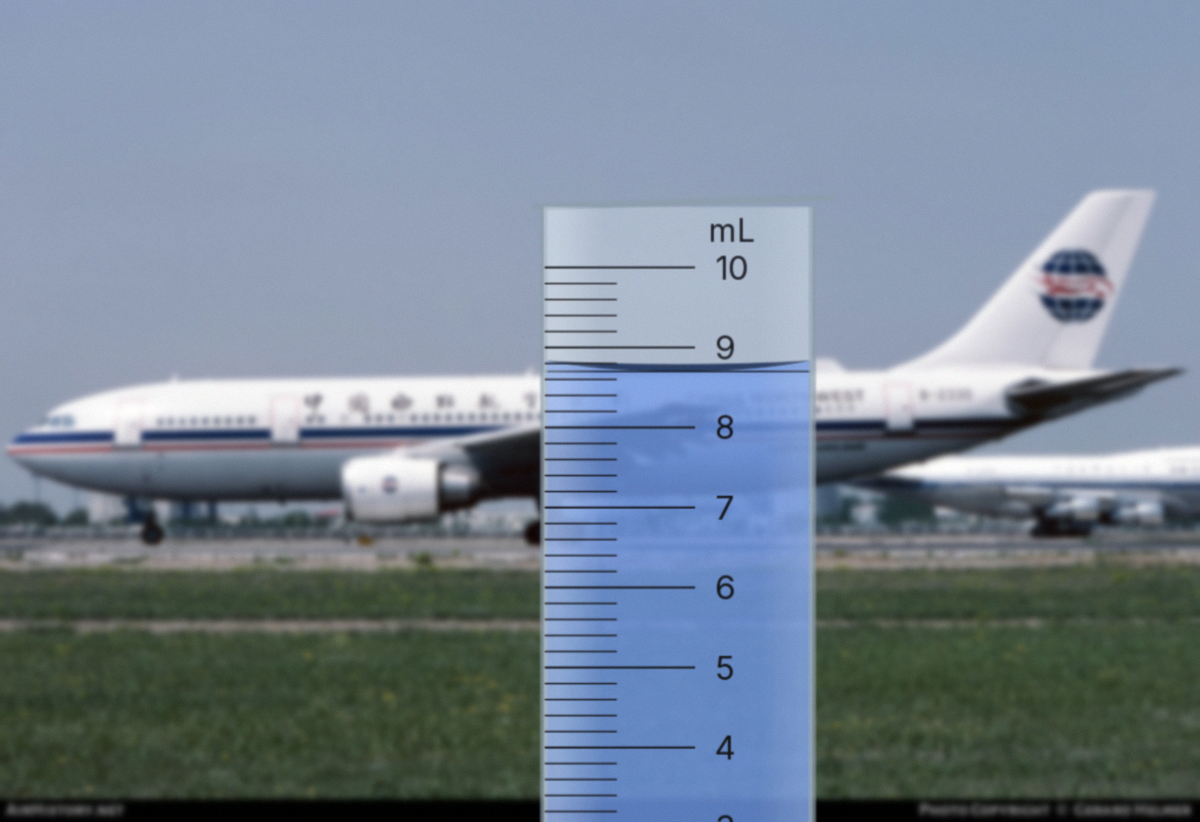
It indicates 8.7 mL
